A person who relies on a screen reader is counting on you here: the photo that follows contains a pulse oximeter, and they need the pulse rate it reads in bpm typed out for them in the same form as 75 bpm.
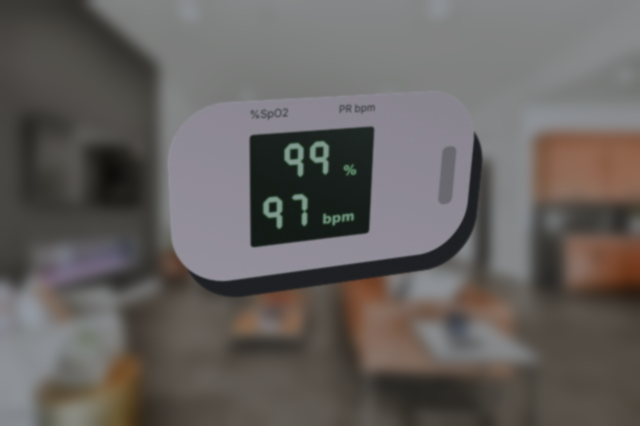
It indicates 97 bpm
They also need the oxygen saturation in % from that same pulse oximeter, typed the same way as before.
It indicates 99 %
